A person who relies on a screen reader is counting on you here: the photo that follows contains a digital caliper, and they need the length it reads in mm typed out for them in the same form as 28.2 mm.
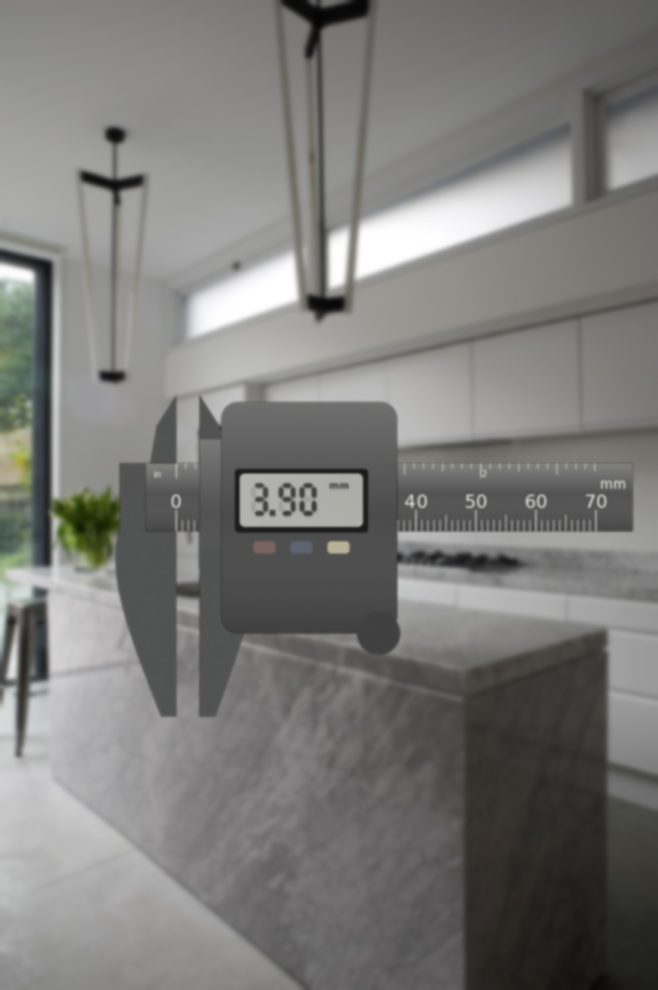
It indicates 3.90 mm
